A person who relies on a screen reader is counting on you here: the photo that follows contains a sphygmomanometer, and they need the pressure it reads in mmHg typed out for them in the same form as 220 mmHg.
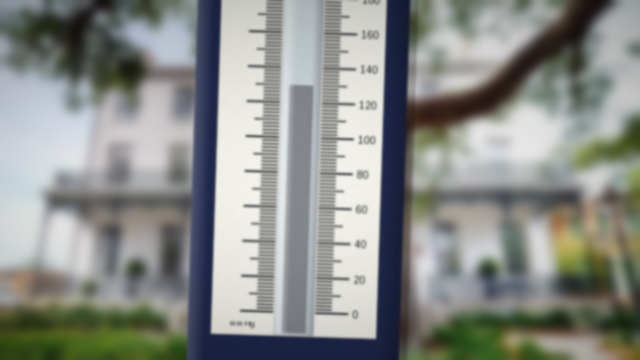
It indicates 130 mmHg
